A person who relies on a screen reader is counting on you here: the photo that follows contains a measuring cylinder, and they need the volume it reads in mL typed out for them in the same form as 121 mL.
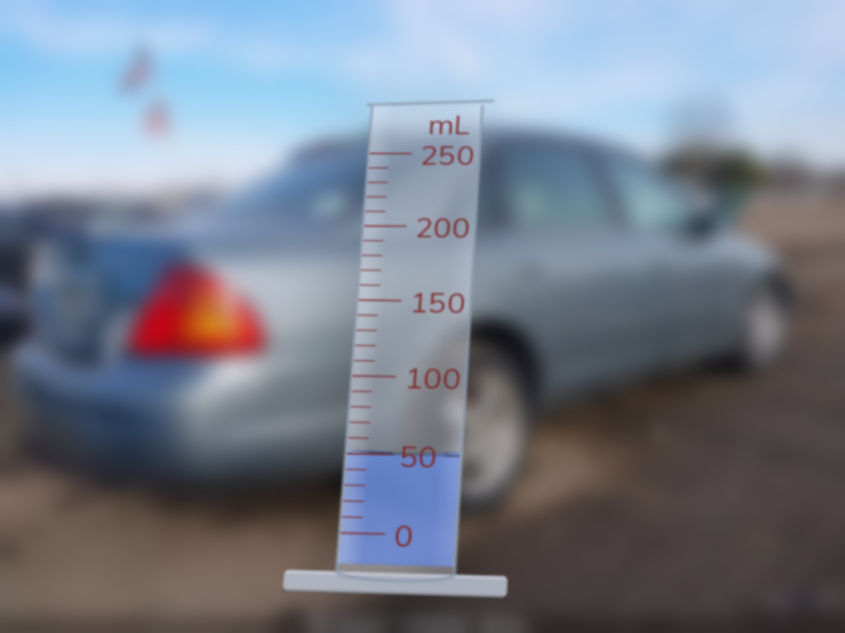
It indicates 50 mL
